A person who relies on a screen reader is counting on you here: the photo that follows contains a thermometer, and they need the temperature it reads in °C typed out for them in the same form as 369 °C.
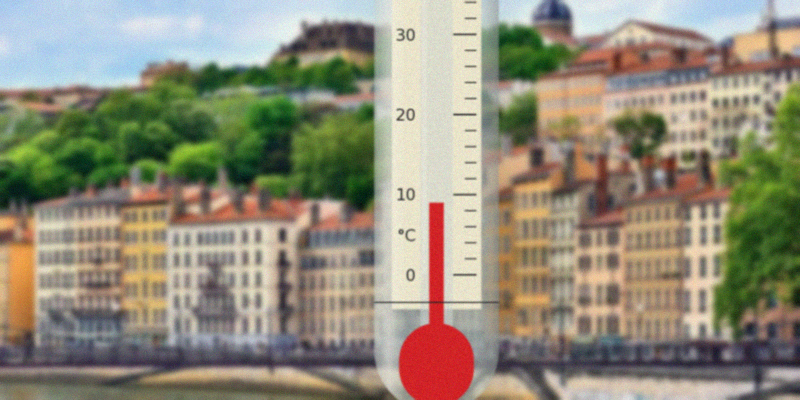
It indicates 9 °C
